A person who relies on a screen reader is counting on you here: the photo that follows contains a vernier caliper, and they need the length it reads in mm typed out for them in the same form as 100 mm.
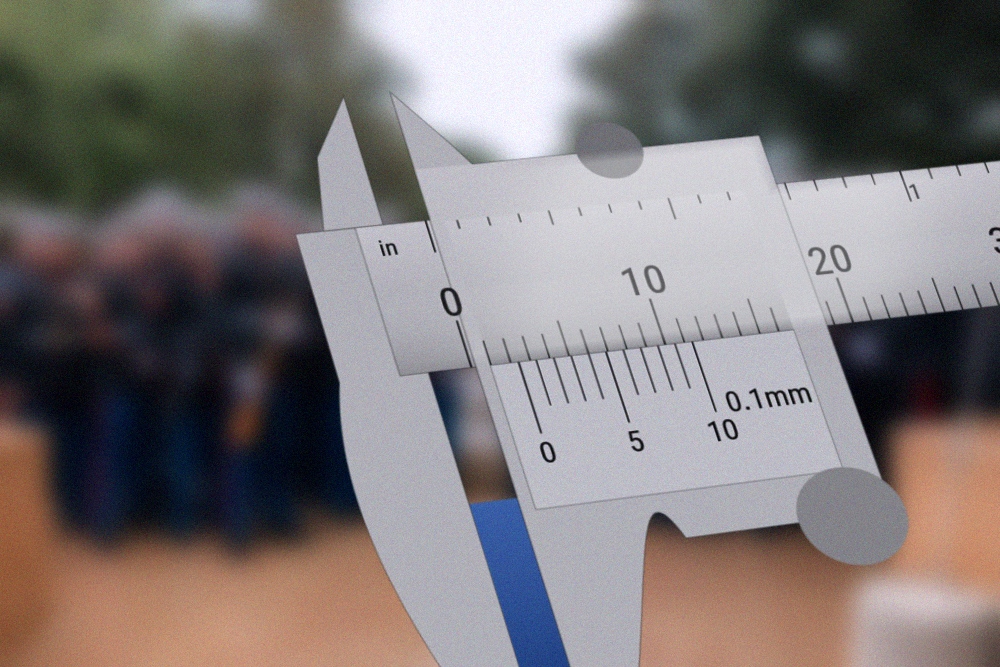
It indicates 2.4 mm
